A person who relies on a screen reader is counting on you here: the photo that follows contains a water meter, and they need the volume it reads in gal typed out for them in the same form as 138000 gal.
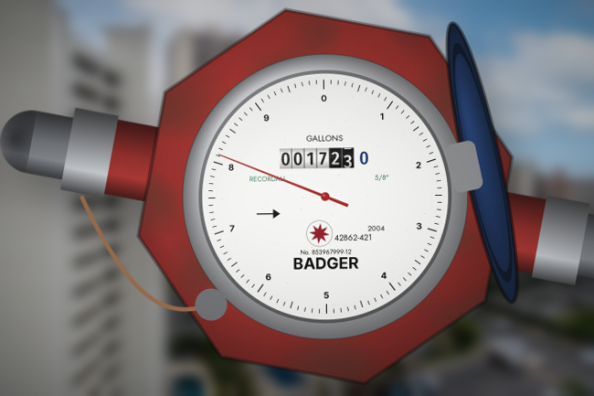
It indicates 17228.1 gal
